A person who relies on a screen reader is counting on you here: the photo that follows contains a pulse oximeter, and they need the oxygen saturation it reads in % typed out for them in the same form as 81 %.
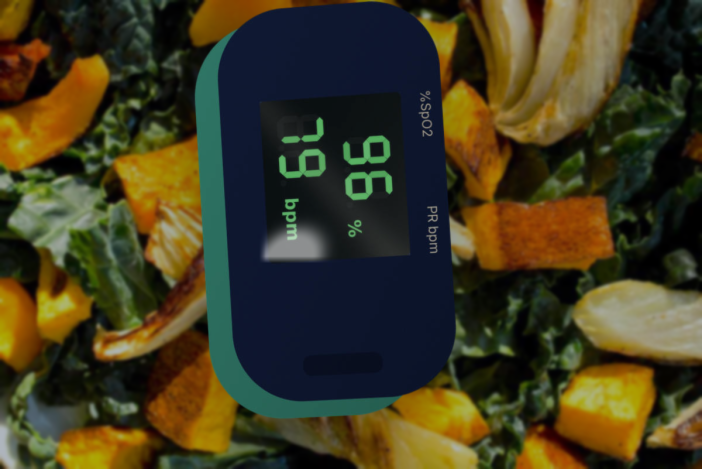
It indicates 96 %
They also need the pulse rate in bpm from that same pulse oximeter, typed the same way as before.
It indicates 79 bpm
